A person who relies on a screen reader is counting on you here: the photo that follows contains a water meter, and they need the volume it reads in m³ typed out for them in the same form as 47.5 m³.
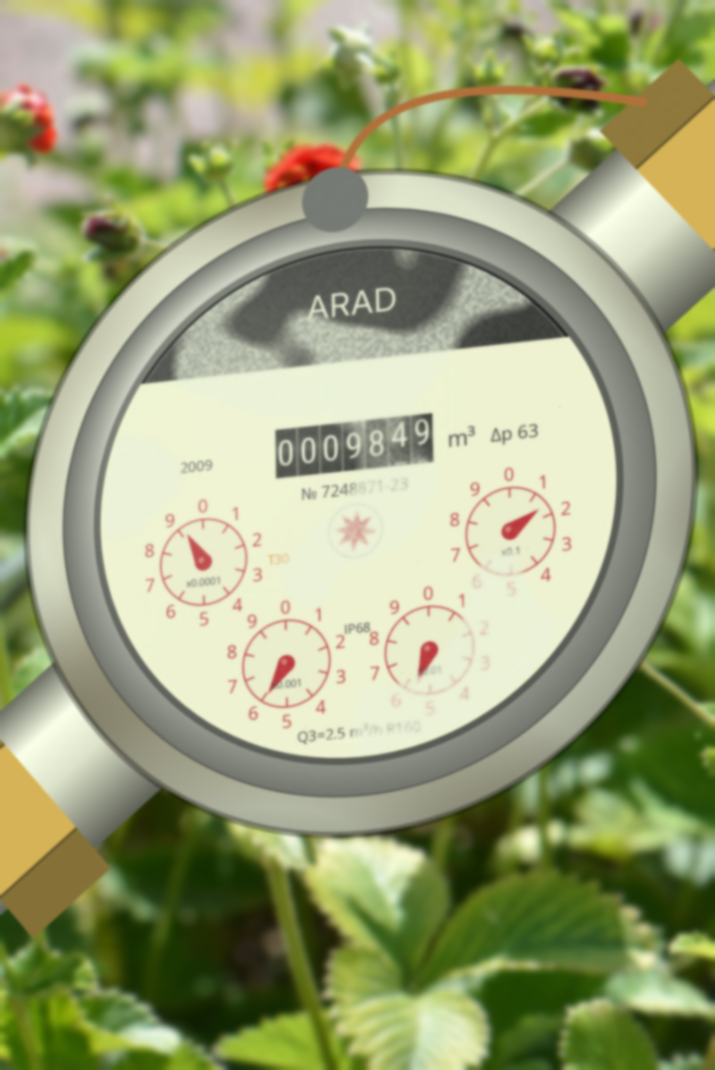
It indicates 9849.1559 m³
